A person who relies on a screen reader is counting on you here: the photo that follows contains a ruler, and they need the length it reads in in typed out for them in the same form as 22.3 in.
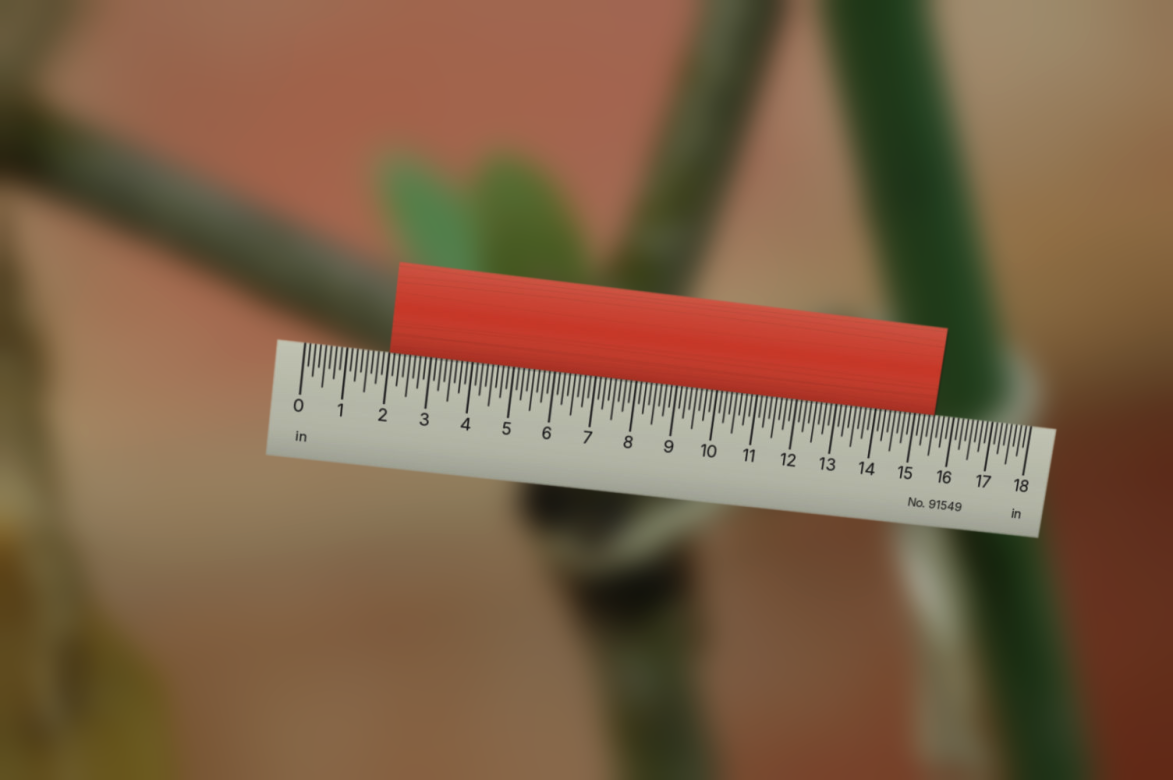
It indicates 13.5 in
